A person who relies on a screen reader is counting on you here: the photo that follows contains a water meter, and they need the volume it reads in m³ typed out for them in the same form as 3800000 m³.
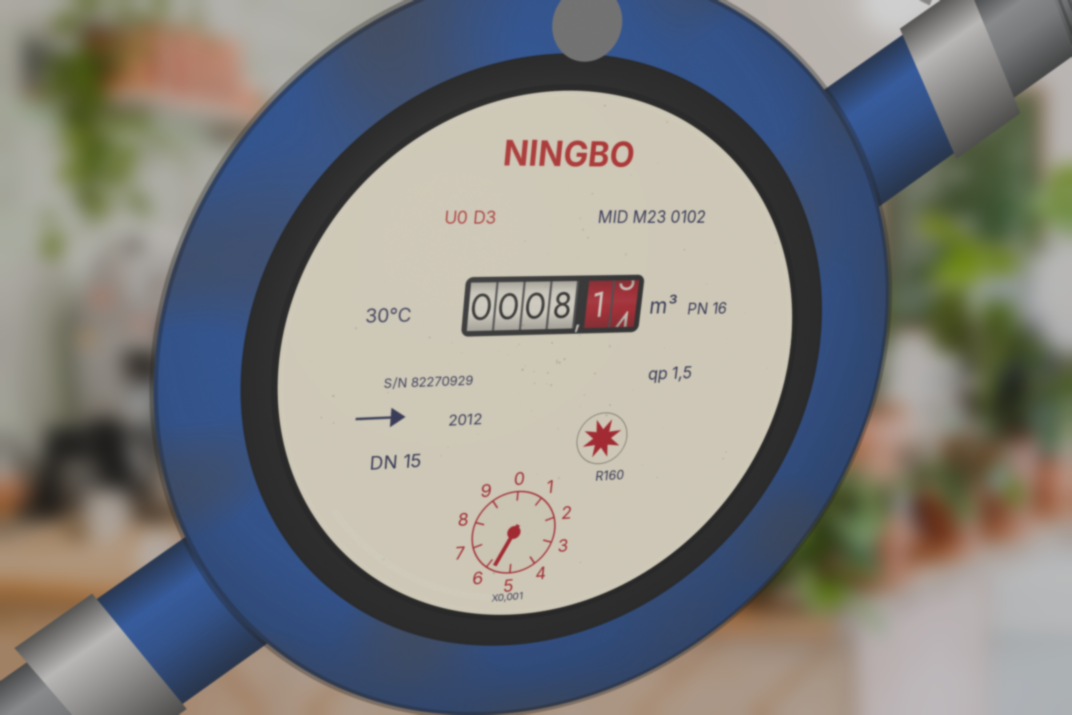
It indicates 8.135 m³
